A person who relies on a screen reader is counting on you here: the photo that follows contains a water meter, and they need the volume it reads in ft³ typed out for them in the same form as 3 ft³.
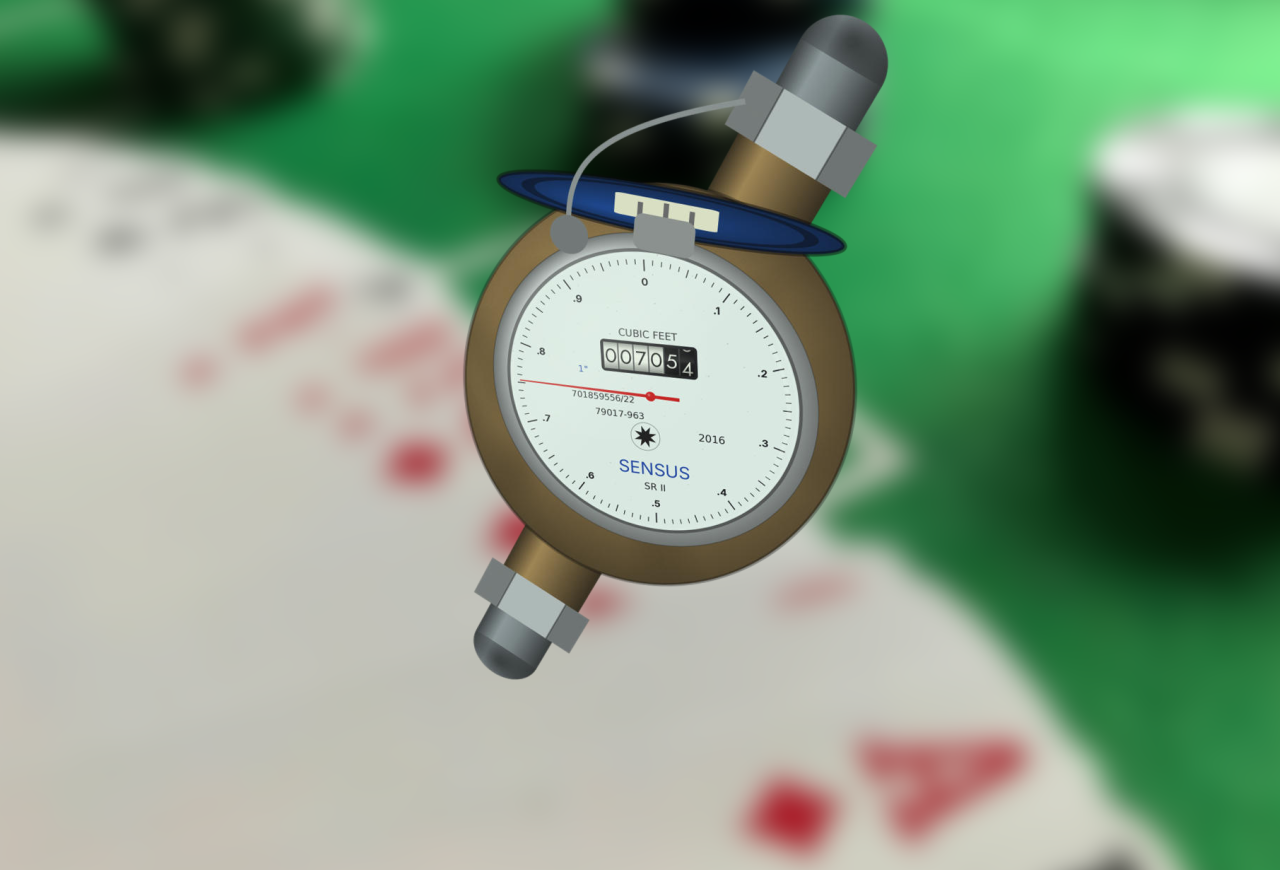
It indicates 7053.75 ft³
